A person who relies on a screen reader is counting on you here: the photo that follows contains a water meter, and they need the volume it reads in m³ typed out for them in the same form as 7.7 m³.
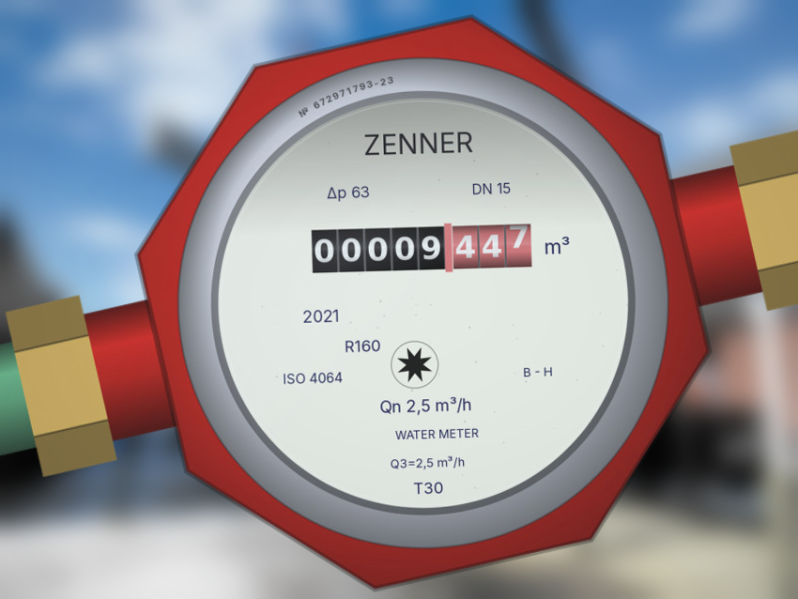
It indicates 9.447 m³
